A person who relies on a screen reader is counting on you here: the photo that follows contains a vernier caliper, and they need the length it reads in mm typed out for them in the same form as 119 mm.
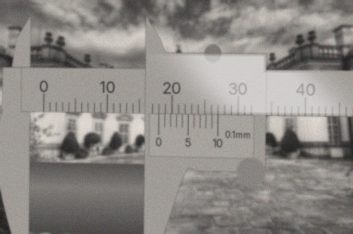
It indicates 18.0 mm
